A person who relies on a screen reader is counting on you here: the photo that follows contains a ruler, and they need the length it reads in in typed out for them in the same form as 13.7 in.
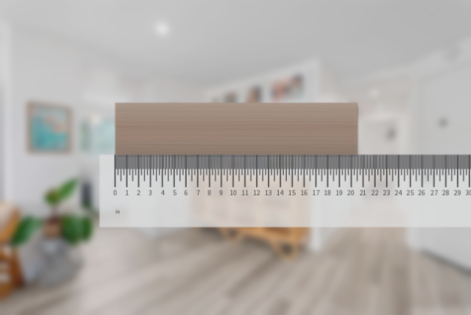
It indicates 20.5 in
